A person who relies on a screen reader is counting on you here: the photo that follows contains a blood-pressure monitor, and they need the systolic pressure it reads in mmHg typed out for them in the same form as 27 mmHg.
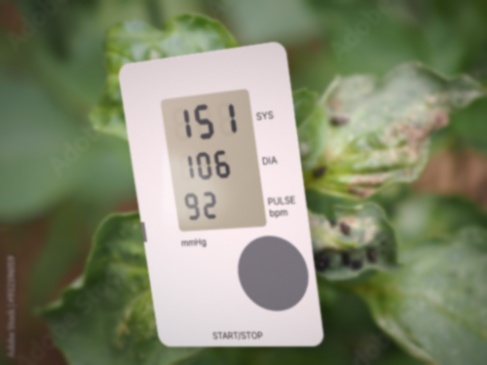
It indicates 151 mmHg
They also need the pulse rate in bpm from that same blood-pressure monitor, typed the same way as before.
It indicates 92 bpm
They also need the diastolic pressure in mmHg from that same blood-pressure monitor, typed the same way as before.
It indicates 106 mmHg
